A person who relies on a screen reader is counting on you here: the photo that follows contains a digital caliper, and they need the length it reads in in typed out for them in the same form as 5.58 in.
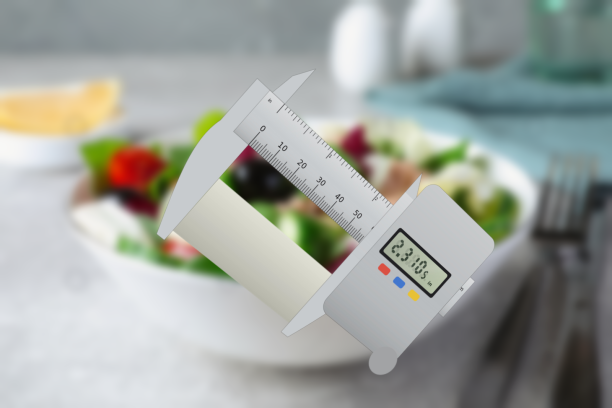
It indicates 2.3105 in
